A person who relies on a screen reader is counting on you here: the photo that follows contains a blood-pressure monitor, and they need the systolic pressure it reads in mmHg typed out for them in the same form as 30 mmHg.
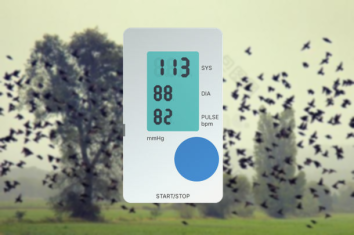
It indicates 113 mmHg
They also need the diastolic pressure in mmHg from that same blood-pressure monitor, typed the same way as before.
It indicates 88 mmHg
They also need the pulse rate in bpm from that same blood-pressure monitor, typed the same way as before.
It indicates 82 bpm
